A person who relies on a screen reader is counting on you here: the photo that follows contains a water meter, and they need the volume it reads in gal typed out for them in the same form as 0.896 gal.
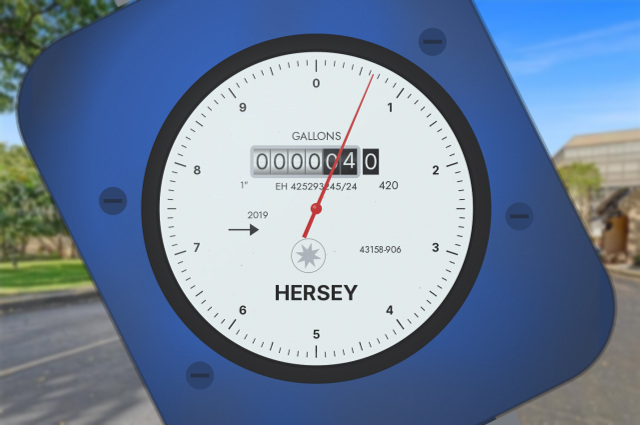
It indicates 40.6 gal
